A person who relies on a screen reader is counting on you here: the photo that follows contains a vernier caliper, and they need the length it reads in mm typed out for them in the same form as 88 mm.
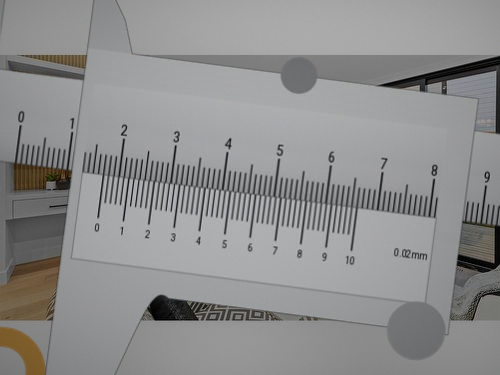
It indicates 17.0 mm
